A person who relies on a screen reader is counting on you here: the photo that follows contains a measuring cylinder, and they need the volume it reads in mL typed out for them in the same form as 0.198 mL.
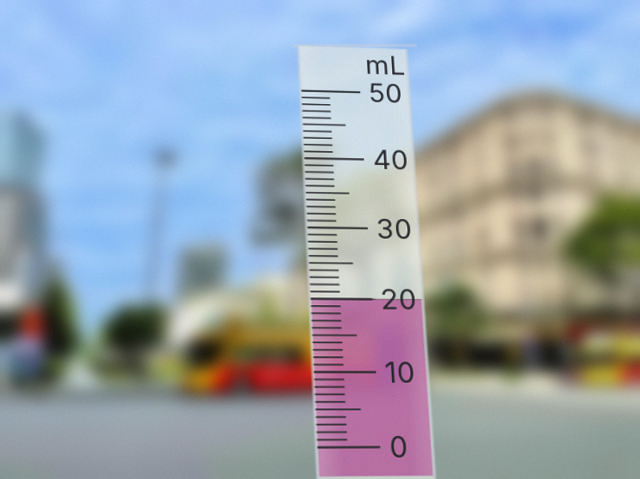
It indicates 20 mL
